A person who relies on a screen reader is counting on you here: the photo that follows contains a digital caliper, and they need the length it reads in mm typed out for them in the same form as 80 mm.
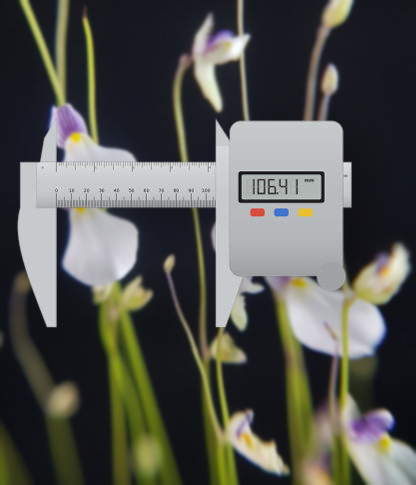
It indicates 106.41 mm
